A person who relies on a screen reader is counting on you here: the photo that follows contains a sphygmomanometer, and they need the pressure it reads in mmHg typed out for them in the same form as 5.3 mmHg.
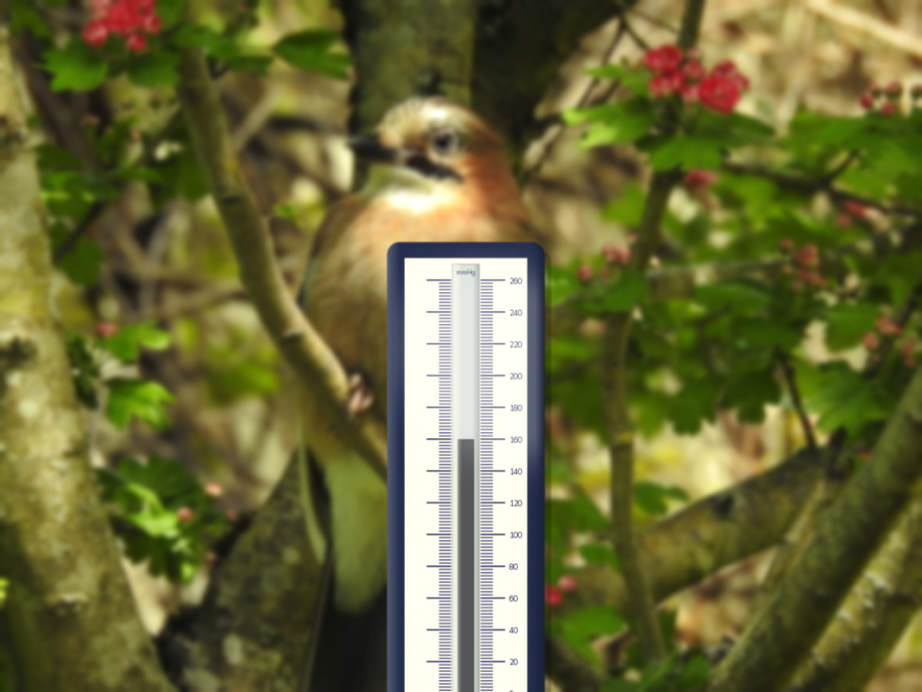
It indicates 160 mmHg
